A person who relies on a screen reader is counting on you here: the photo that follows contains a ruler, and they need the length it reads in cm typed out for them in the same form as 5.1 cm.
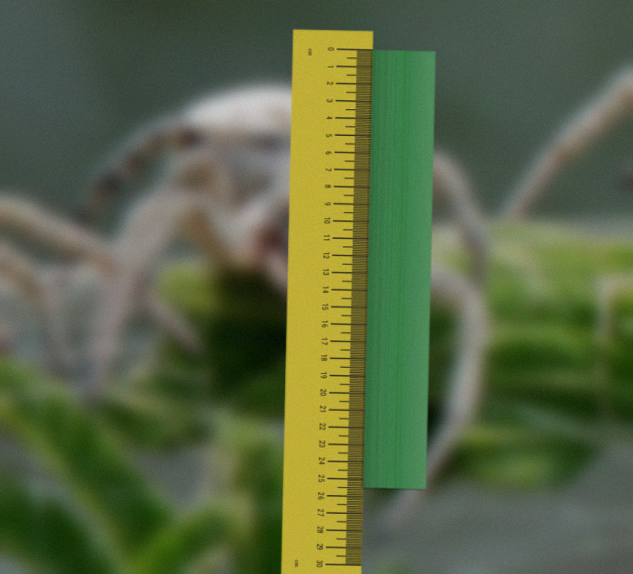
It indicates 25.5 cm
